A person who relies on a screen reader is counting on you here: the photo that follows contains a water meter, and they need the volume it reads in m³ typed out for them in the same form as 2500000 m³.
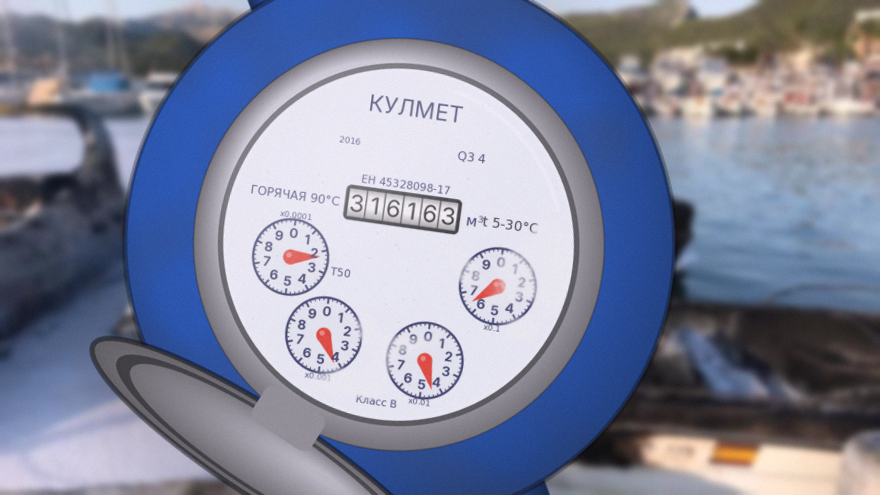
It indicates 316163.6442 m³
